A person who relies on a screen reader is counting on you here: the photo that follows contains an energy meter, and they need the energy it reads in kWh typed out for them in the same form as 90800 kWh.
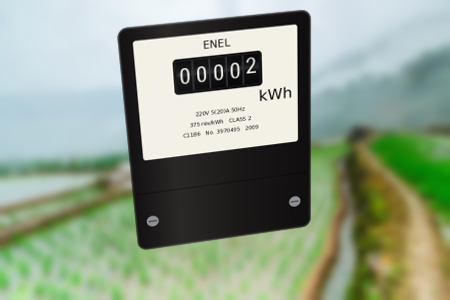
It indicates 2 kWh
